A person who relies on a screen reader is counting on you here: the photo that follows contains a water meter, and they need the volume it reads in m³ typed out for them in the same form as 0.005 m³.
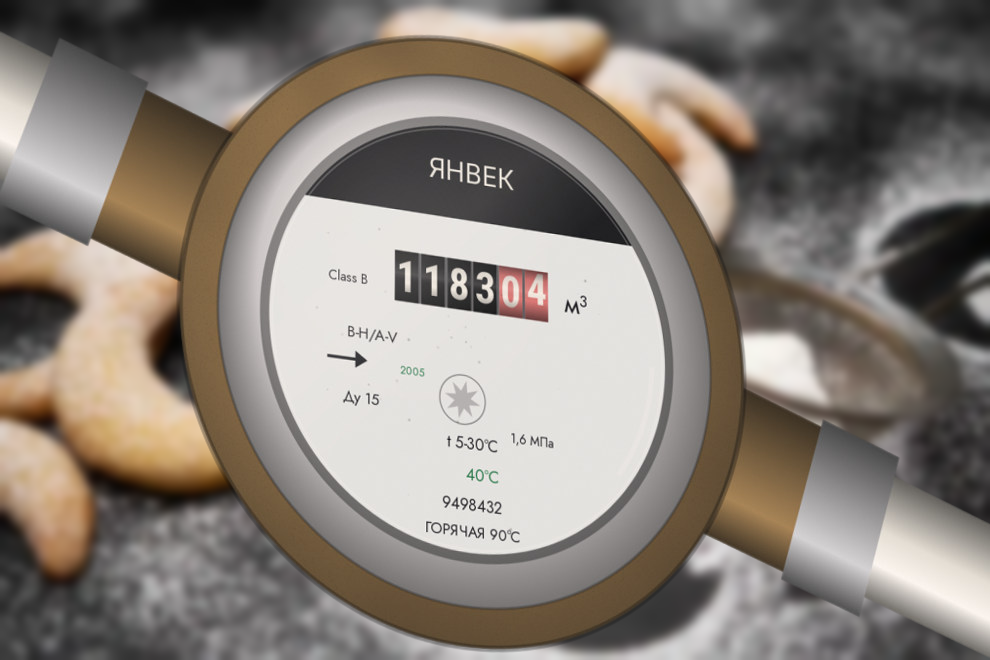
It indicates 1183.04 m³
